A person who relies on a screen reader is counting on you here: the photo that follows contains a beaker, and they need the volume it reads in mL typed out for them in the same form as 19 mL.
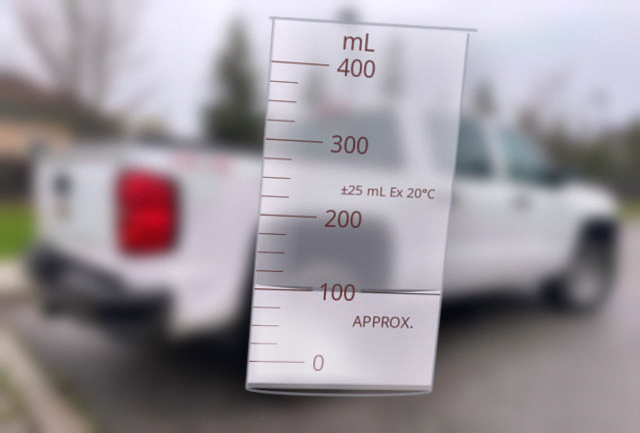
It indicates 100 mL
